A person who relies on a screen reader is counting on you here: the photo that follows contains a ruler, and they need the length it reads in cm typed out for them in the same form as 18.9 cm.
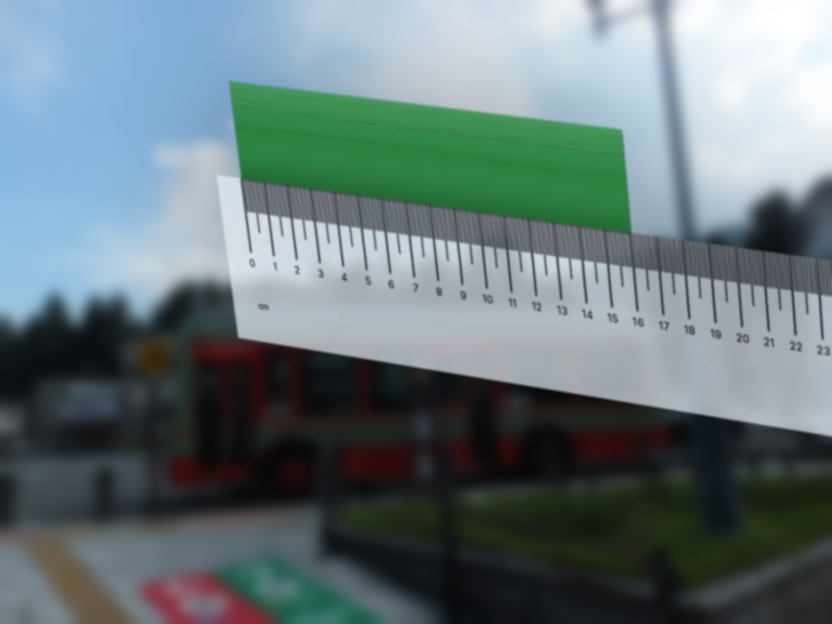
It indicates 16 cm
